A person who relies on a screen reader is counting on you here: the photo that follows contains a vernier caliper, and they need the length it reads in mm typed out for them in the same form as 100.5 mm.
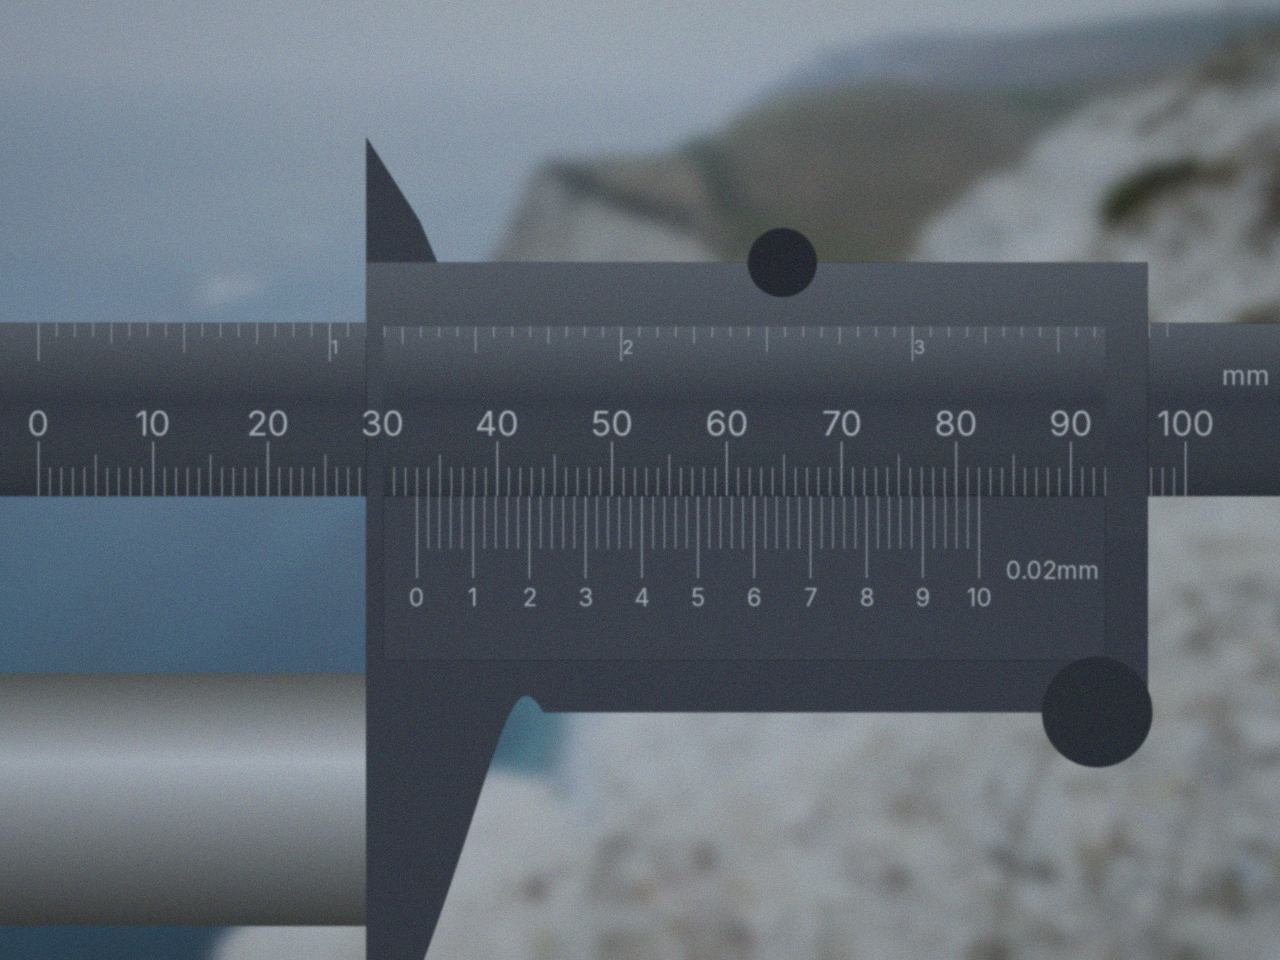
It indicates 33.0 mm
